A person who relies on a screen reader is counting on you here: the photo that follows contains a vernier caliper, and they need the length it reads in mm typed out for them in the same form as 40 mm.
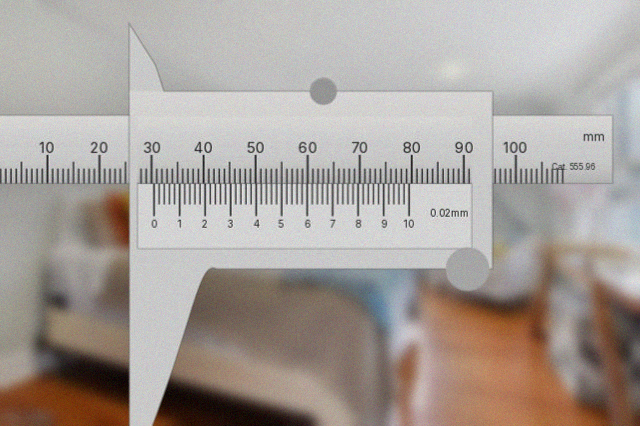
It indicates 30.5 mm
